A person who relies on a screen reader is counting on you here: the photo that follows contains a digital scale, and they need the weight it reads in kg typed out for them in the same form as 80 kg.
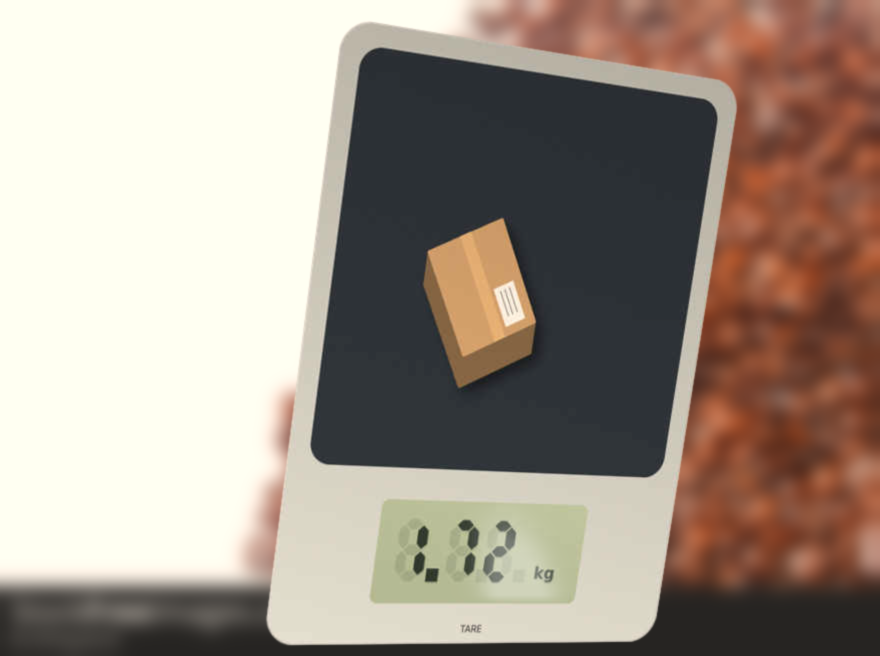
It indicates 1.72 kg
